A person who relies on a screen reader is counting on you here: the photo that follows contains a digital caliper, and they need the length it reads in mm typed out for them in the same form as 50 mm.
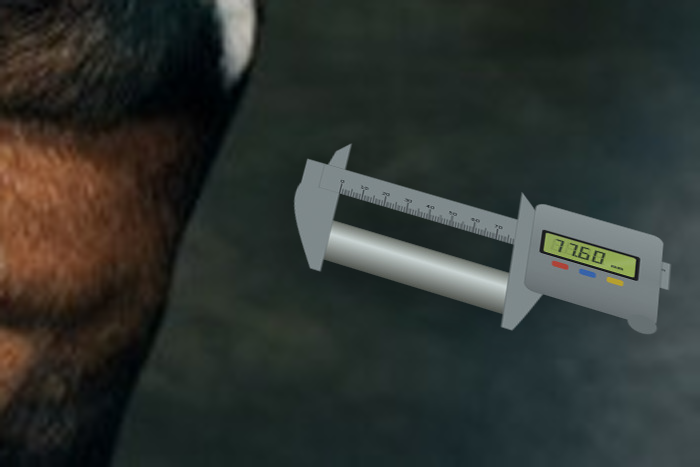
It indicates 77.60 mm
